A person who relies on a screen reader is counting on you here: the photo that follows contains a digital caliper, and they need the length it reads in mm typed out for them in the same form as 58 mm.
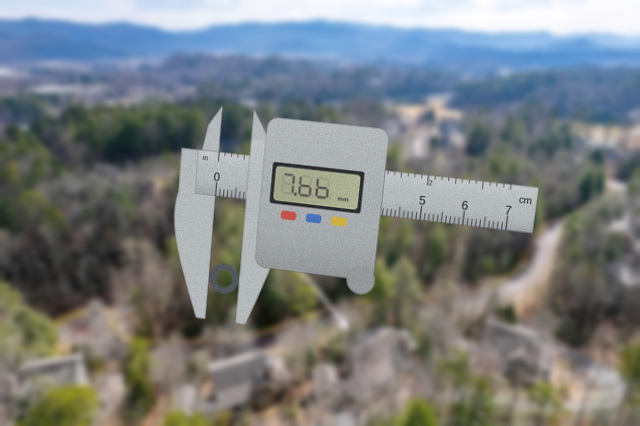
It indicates 7.66 mm
